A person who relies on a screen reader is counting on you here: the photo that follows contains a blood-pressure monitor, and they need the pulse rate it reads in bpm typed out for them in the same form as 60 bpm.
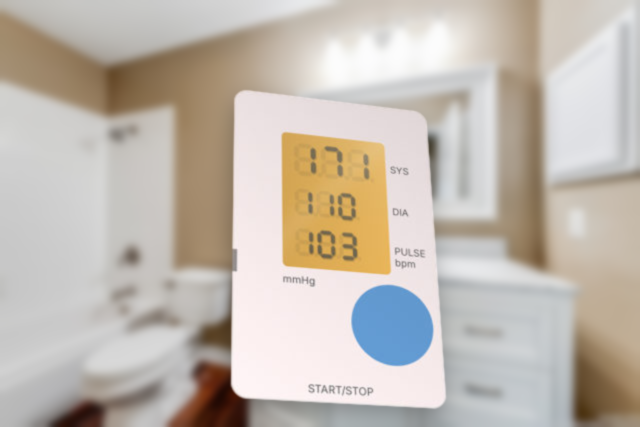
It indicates 103 bpm
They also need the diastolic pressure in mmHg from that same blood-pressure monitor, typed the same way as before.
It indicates 110 mmHg
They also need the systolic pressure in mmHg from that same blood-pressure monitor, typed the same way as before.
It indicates 171 mmHg
